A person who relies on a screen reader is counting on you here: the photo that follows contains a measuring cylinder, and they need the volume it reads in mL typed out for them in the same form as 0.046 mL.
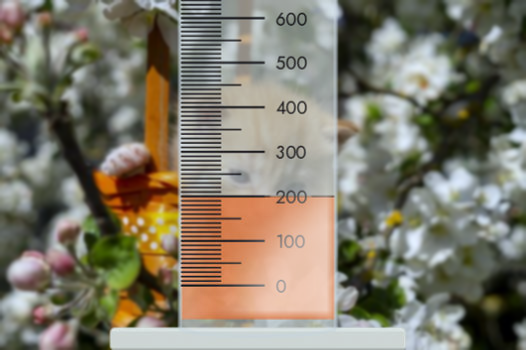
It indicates 200 mL
